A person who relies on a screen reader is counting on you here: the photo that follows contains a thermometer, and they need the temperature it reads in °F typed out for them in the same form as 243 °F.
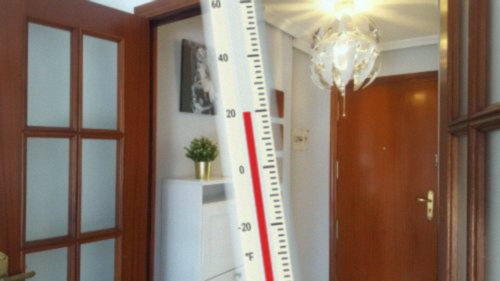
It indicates 20 °F
